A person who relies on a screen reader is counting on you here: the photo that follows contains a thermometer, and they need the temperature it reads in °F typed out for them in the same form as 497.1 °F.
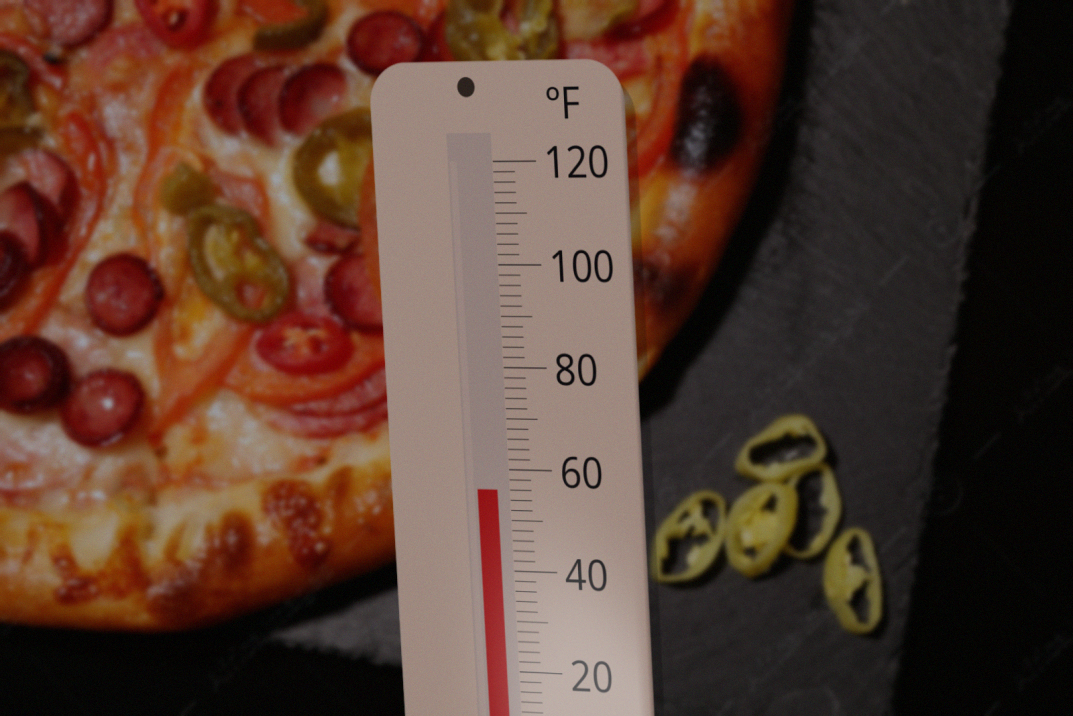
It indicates 56 °F
